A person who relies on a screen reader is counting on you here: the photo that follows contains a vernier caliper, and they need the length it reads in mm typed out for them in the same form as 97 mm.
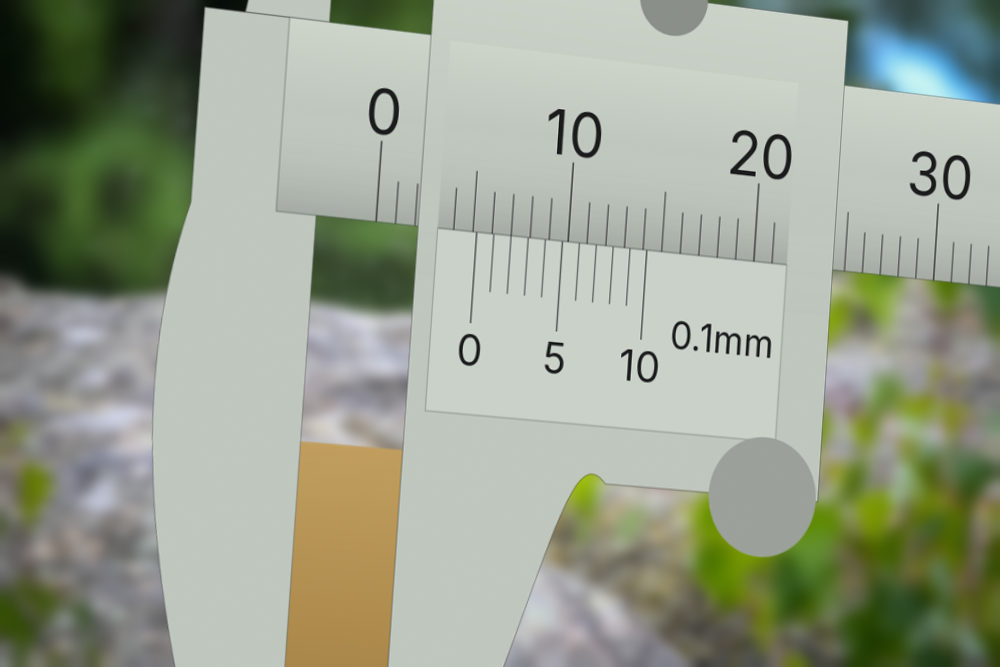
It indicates 5.2 mm
